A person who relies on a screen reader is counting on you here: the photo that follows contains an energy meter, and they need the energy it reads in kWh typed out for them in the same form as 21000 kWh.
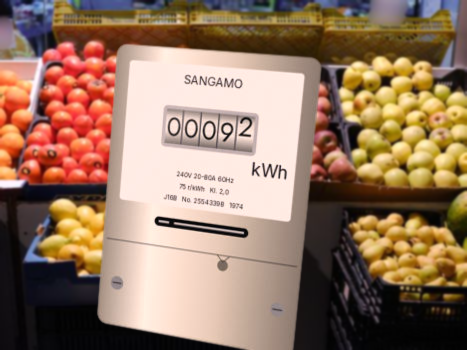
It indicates 92 kWh
